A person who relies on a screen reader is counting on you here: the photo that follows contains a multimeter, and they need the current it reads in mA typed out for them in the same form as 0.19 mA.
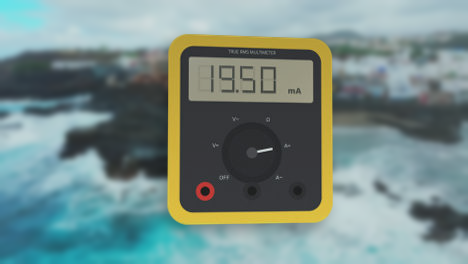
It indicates 19.50 mA
